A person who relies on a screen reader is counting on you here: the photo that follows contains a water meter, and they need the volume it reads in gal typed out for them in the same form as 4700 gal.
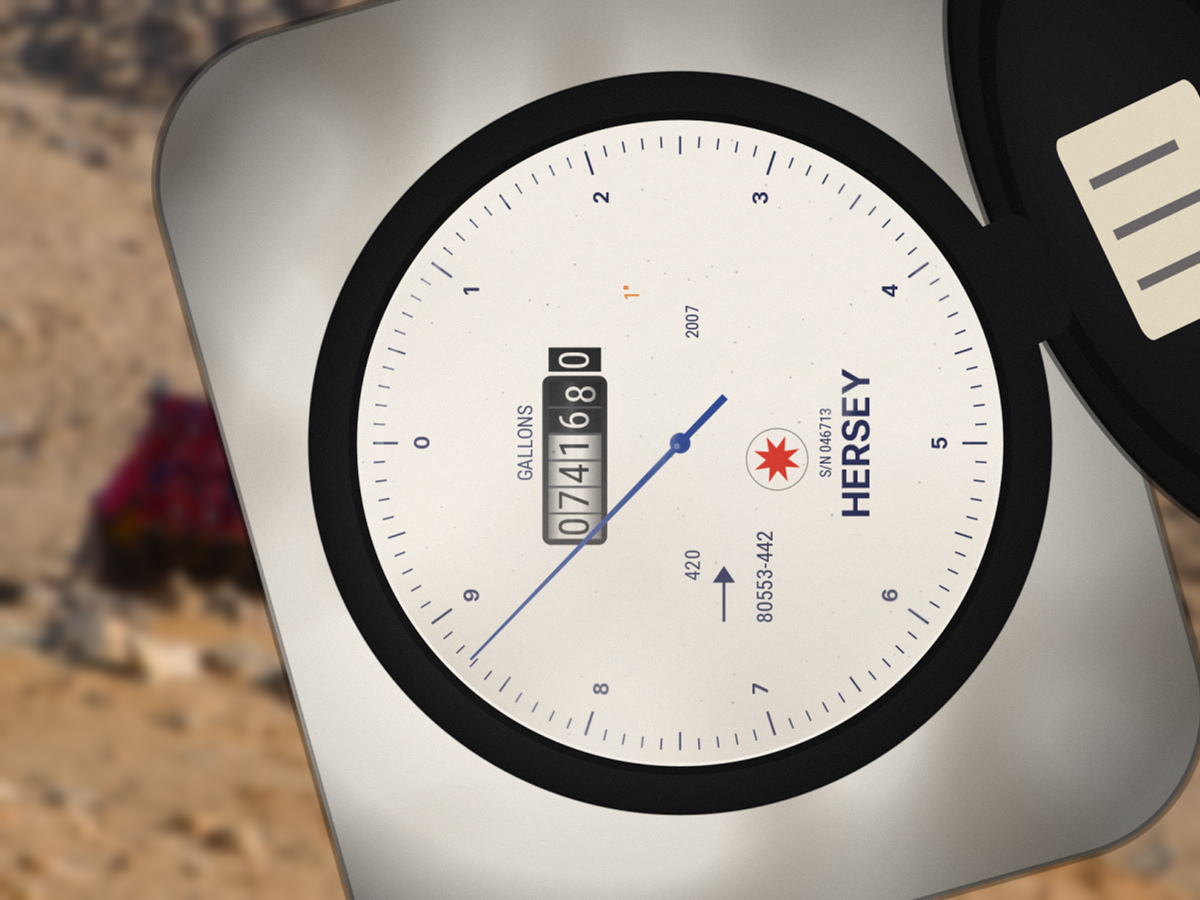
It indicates 741678.7 gal
